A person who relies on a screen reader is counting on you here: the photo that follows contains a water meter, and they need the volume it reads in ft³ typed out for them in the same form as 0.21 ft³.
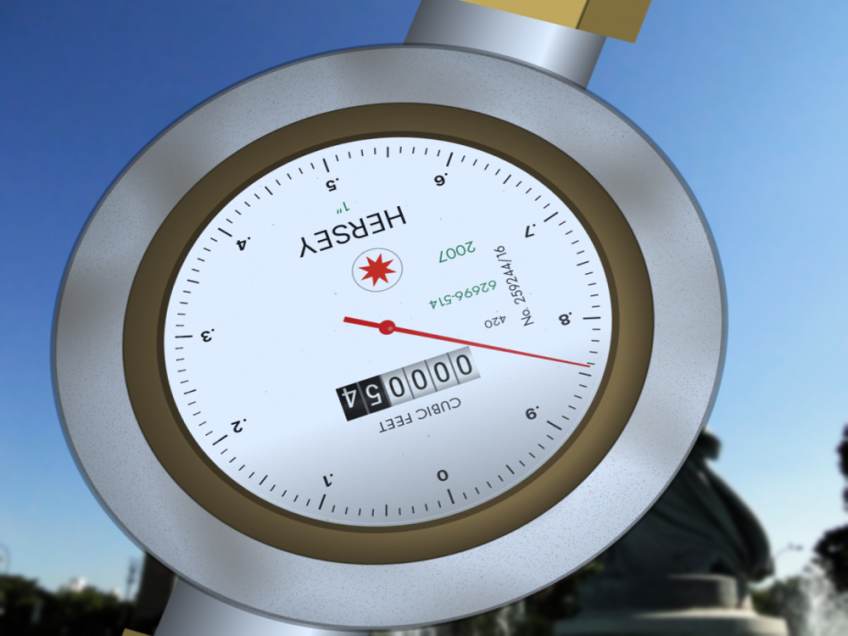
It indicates 53.84 ft³
